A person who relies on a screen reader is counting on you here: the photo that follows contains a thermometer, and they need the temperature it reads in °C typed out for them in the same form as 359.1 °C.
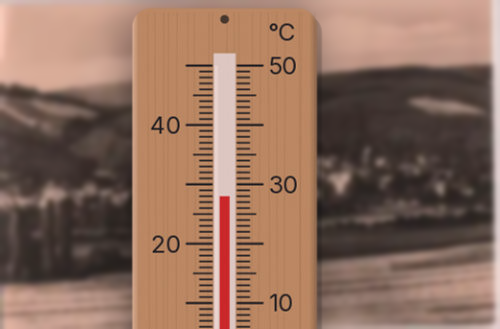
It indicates 28 °C
